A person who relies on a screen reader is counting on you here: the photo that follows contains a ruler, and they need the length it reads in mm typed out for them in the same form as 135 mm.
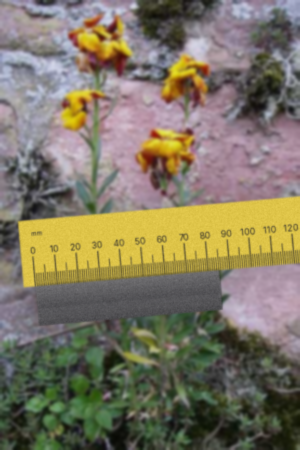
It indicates 85 mm
